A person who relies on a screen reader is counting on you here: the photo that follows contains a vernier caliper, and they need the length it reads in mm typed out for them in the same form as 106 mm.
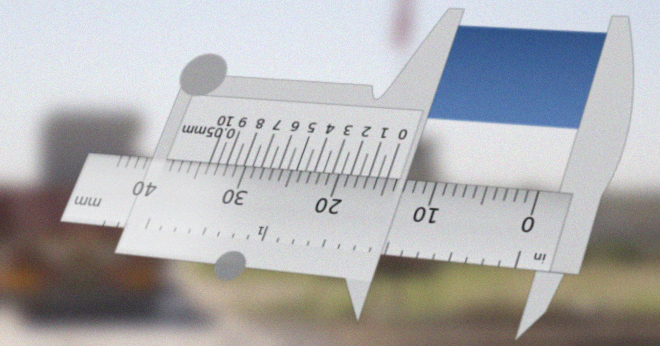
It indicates 15.0 mm
